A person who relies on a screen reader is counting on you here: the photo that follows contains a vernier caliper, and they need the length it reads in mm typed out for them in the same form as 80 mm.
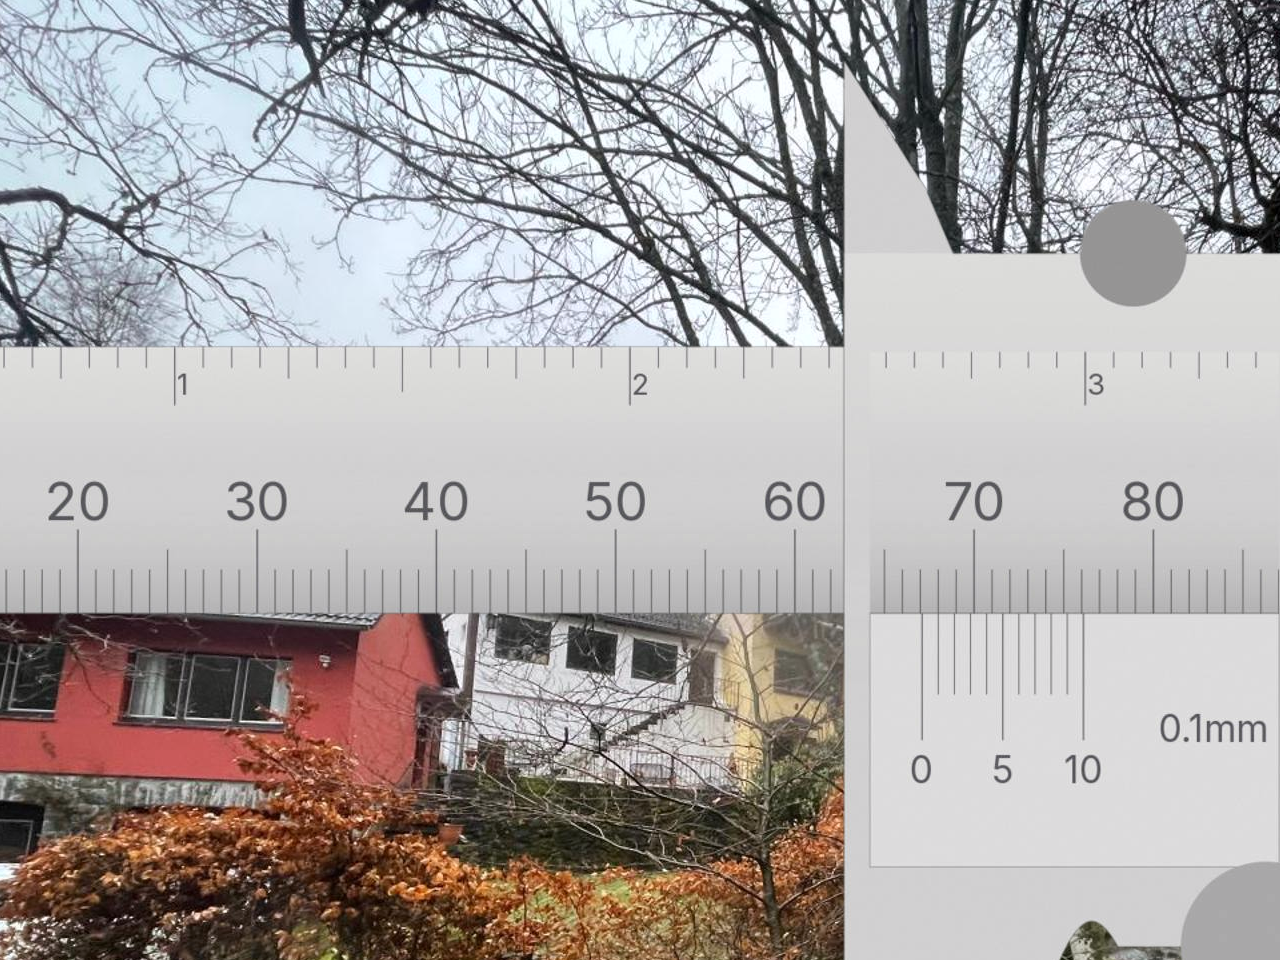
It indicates 67.1 mm
